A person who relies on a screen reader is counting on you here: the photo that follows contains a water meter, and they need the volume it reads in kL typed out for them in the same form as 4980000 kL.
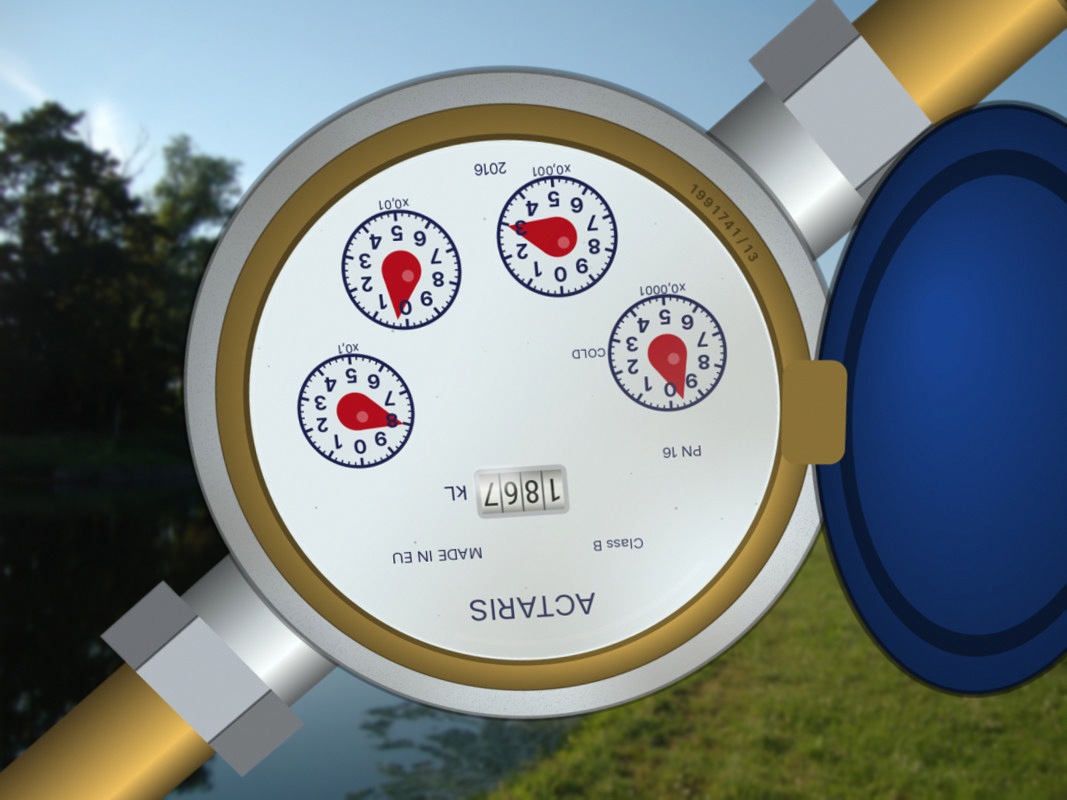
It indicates 1867.8029 kL
